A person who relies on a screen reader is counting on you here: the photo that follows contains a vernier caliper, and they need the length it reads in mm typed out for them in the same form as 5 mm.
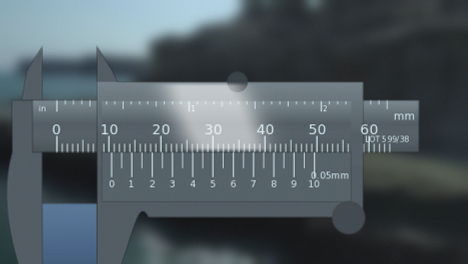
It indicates 10.5 mm
